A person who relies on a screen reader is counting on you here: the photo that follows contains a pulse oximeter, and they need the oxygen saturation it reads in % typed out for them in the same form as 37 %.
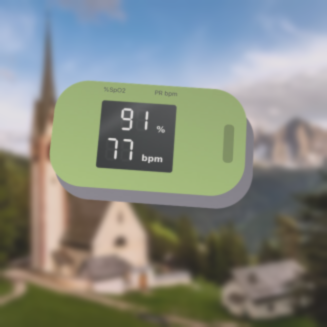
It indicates 91 %
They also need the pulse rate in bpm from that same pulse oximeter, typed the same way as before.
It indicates 77 bpm
